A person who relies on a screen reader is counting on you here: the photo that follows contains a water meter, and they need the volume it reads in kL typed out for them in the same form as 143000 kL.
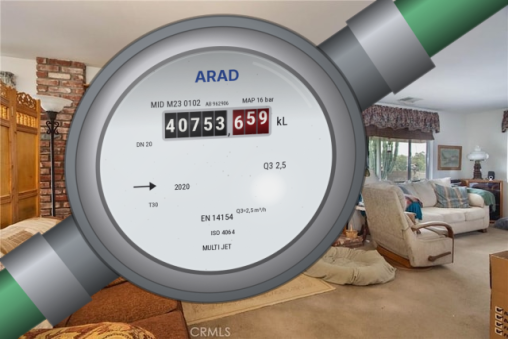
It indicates 40753.659 kL
